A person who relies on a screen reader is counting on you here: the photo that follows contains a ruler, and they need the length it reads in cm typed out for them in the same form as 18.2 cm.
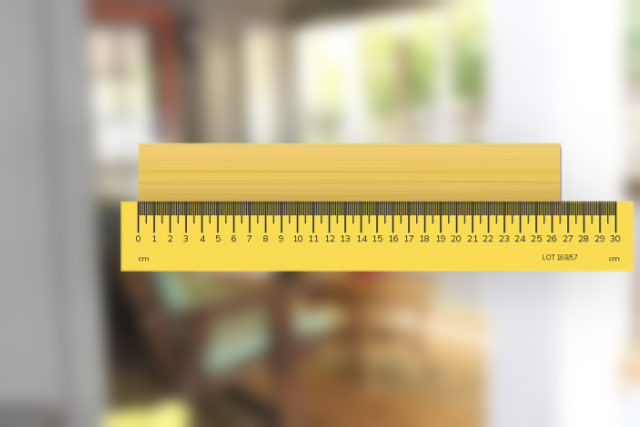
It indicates 26.5 cm
